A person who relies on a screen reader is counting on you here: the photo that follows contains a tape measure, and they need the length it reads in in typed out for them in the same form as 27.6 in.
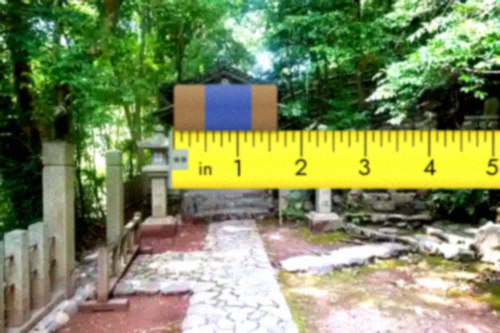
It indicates 1.625 in
